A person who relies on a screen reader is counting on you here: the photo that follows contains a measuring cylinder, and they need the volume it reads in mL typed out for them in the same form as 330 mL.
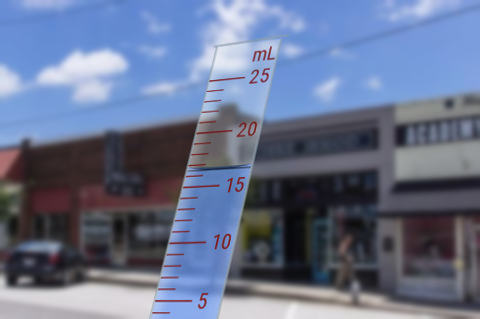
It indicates 16.5 mL
